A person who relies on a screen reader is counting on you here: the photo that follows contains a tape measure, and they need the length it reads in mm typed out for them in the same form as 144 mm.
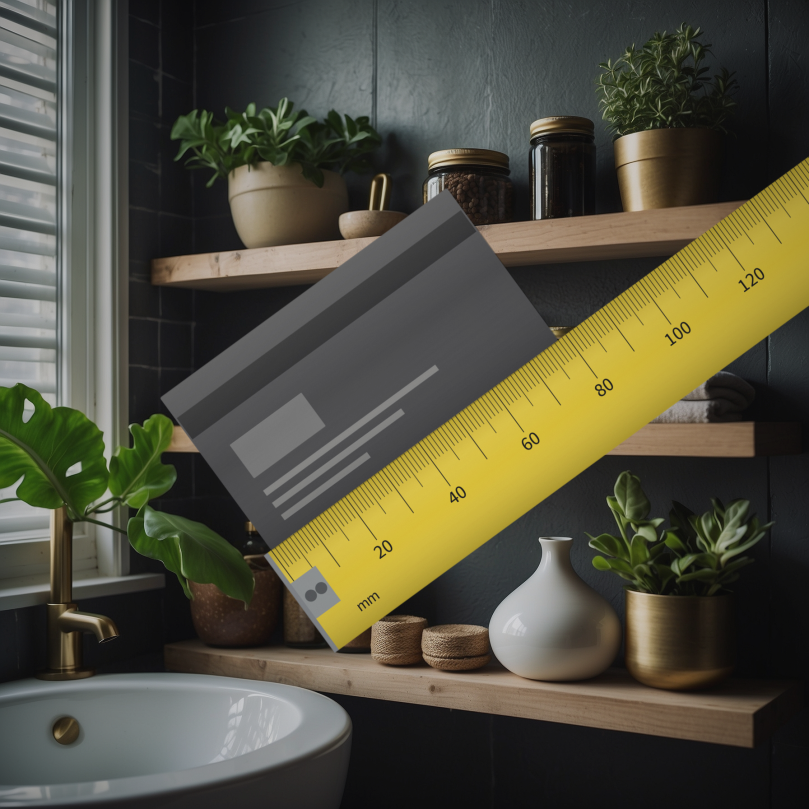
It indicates 78 mm
